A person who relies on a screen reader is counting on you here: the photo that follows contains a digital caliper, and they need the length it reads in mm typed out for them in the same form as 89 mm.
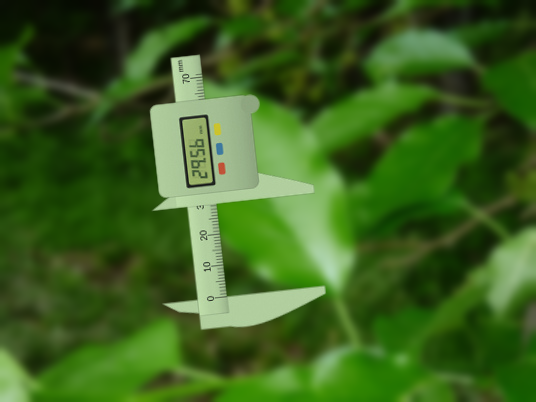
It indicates 29.56 mm
